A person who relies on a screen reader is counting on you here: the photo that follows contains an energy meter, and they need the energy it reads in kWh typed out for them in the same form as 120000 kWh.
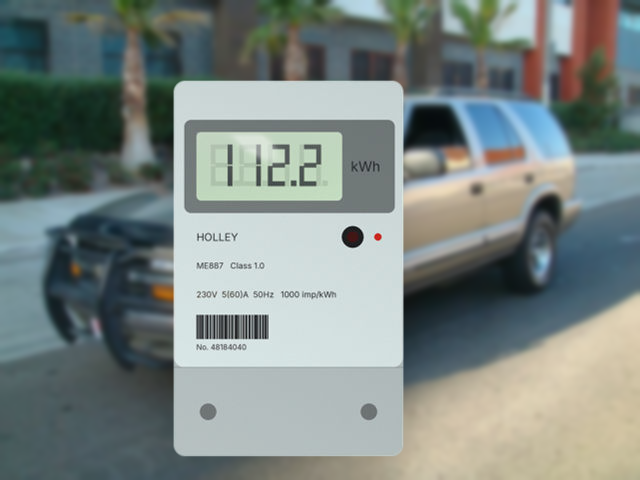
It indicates 112.2 kWh
